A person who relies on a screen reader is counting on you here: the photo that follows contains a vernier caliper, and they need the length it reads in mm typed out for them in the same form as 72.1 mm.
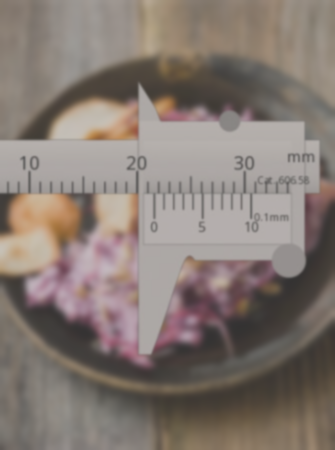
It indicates 21.6 mm
